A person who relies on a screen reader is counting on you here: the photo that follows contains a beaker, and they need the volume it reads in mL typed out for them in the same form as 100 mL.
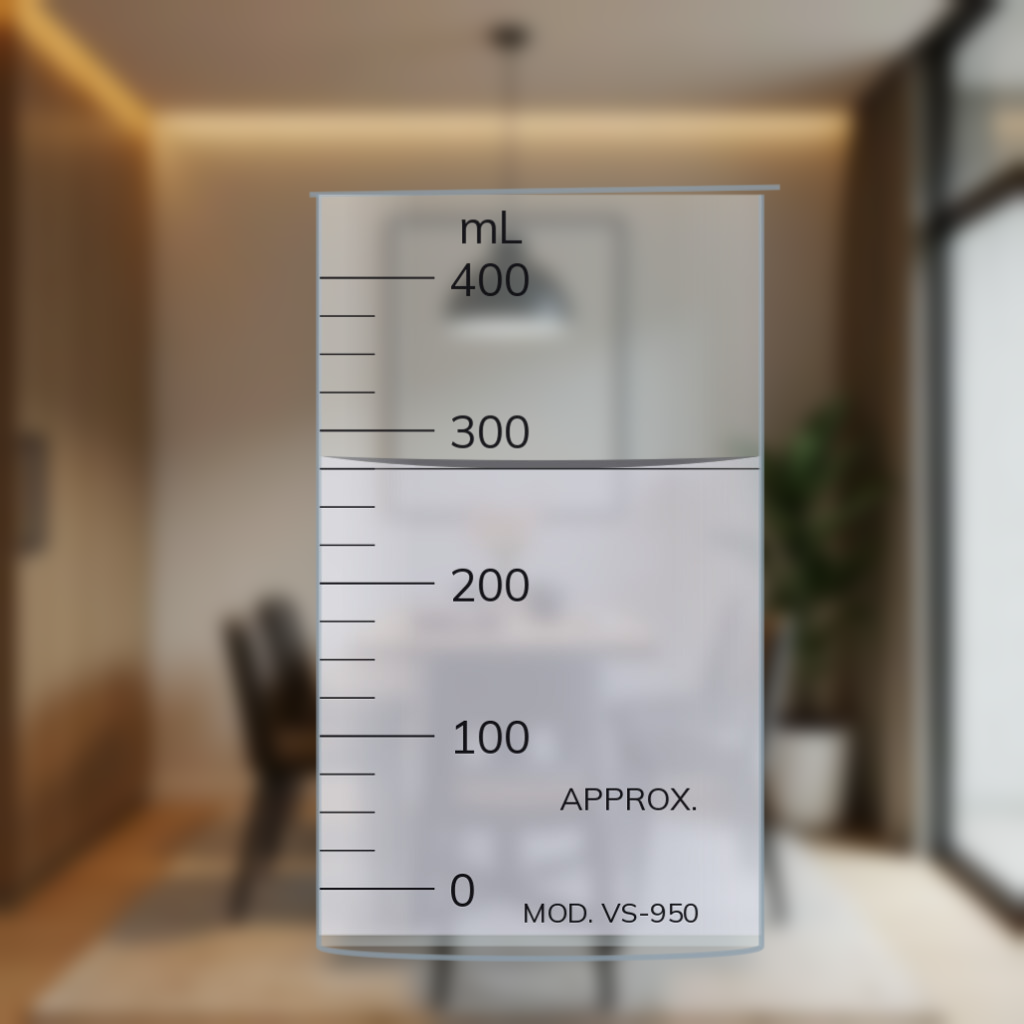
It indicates 275 mL
